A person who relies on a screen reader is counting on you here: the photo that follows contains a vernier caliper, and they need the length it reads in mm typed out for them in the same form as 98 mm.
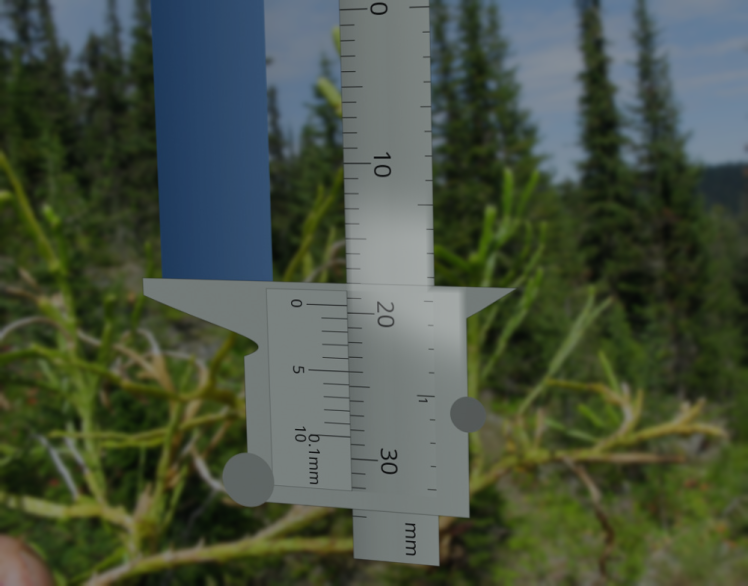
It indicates 19.5 mm
